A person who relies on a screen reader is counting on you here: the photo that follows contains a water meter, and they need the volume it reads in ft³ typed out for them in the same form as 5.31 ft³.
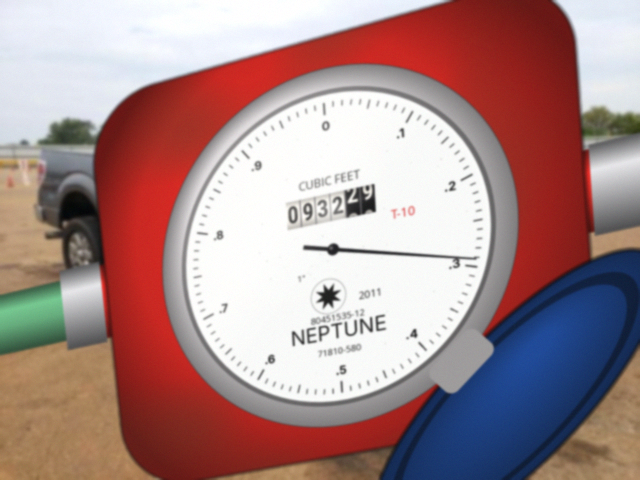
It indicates 93229.29 ft³
